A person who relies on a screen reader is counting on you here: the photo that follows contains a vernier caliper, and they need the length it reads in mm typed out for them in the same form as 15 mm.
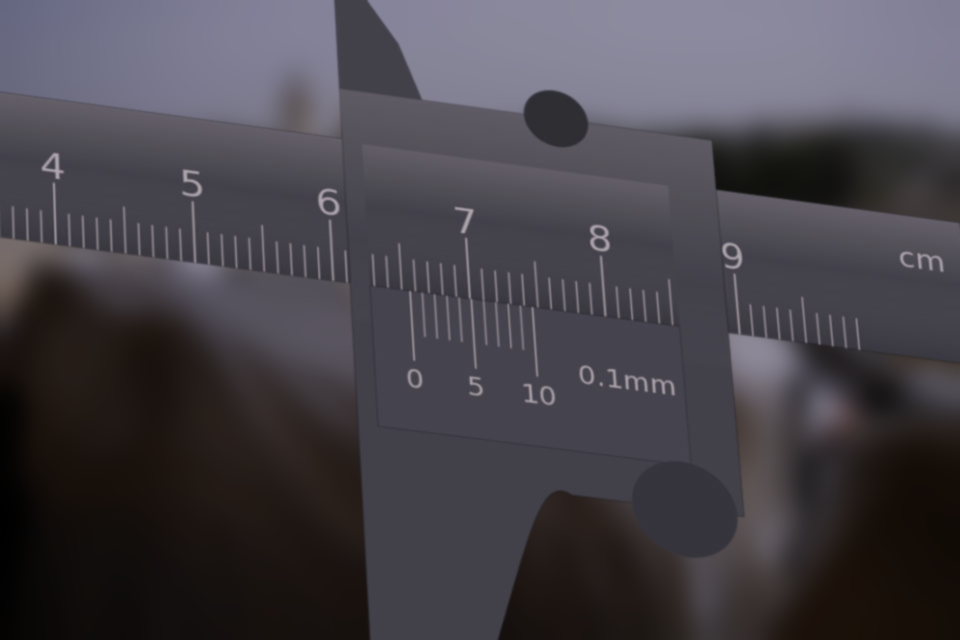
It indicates 65.6 mm
